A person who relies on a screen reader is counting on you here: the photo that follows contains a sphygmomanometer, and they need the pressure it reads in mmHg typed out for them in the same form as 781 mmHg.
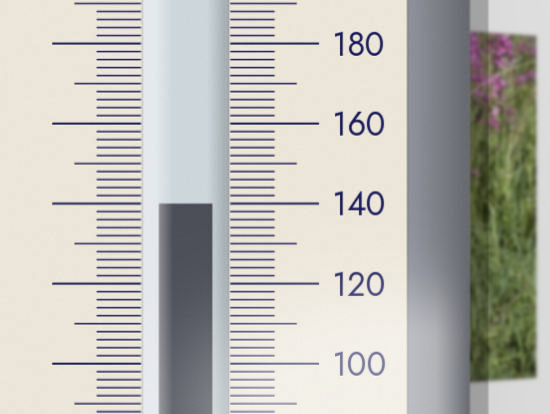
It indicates 140 mmHg
